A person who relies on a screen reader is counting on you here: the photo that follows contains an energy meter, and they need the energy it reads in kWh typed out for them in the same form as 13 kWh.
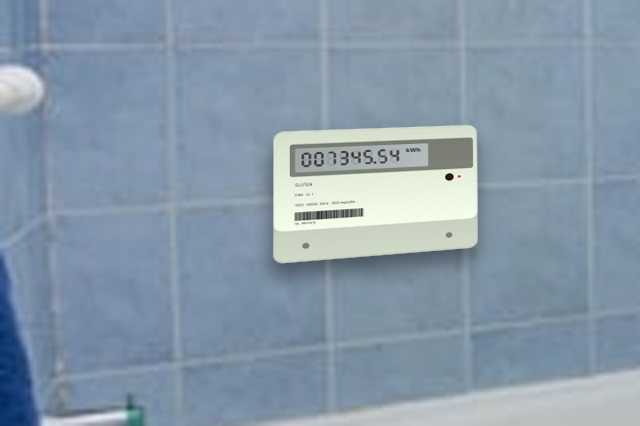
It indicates 7345.54 kWh
